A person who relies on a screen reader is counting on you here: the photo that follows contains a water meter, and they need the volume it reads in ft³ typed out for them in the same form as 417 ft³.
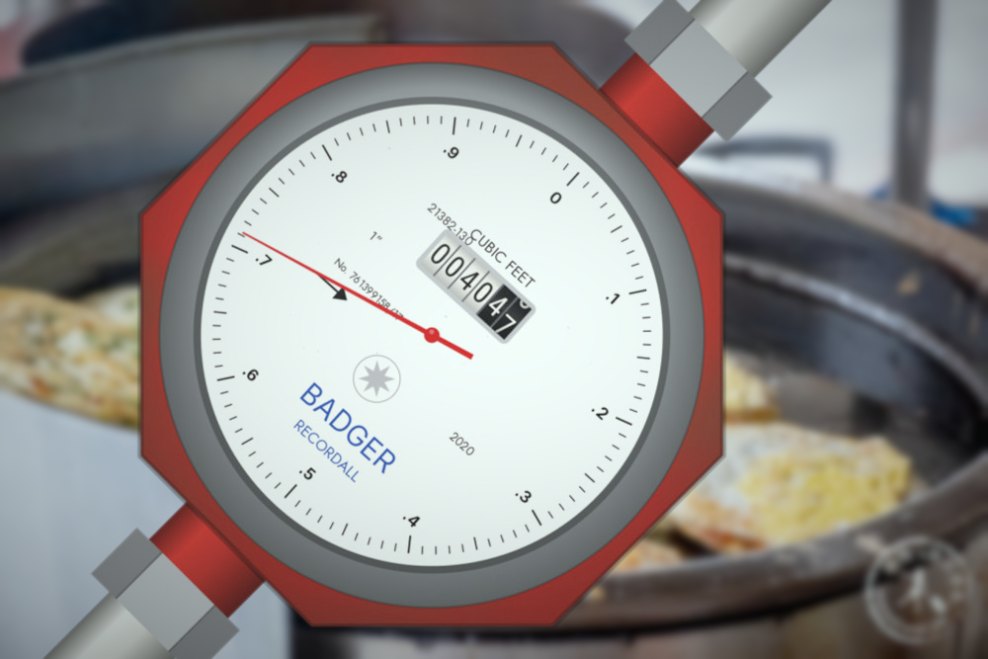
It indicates 4046.71 ft³
